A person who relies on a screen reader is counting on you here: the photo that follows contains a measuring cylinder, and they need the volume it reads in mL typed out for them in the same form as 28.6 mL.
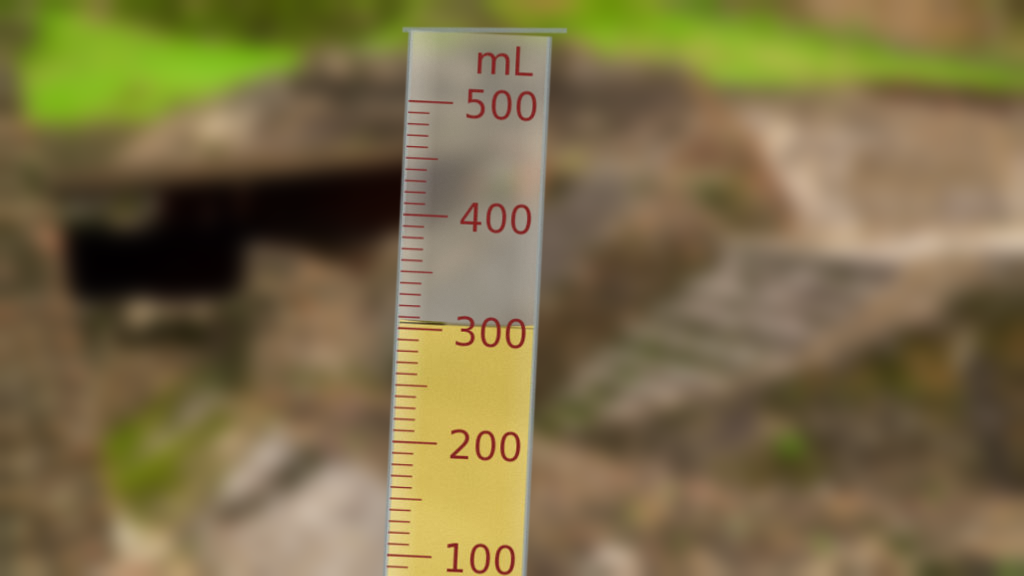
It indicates 305 mL
